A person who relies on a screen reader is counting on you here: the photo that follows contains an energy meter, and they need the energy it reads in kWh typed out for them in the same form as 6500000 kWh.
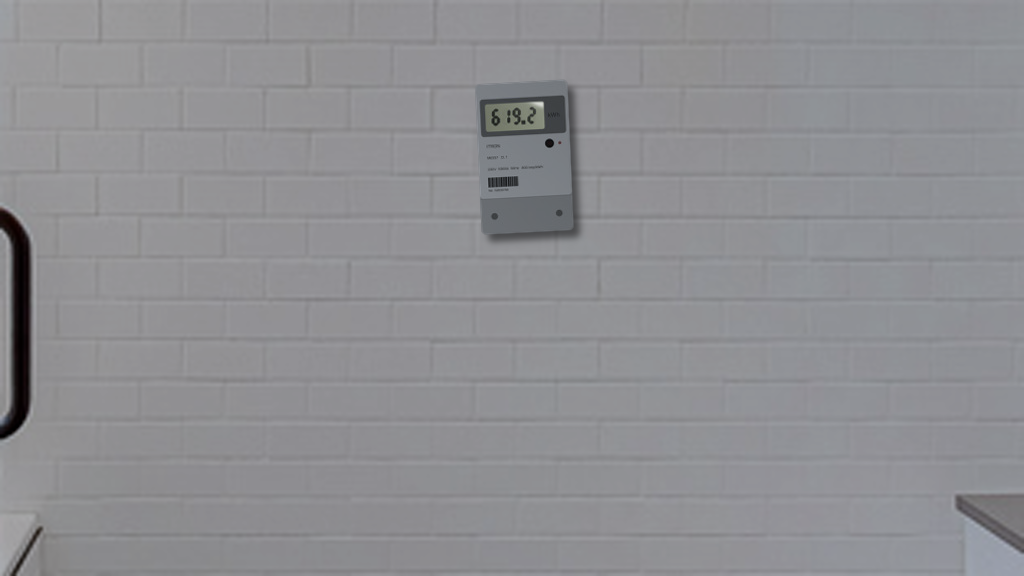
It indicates 619.2 kWh
